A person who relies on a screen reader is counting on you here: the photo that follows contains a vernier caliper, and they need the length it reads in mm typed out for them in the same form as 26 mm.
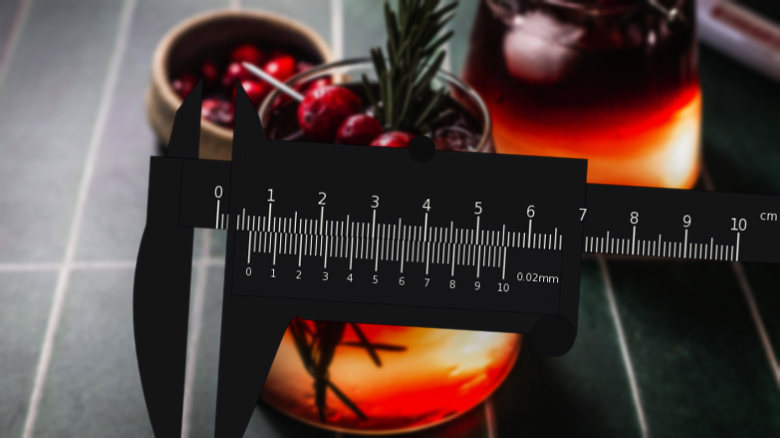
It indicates 6.5 mm
